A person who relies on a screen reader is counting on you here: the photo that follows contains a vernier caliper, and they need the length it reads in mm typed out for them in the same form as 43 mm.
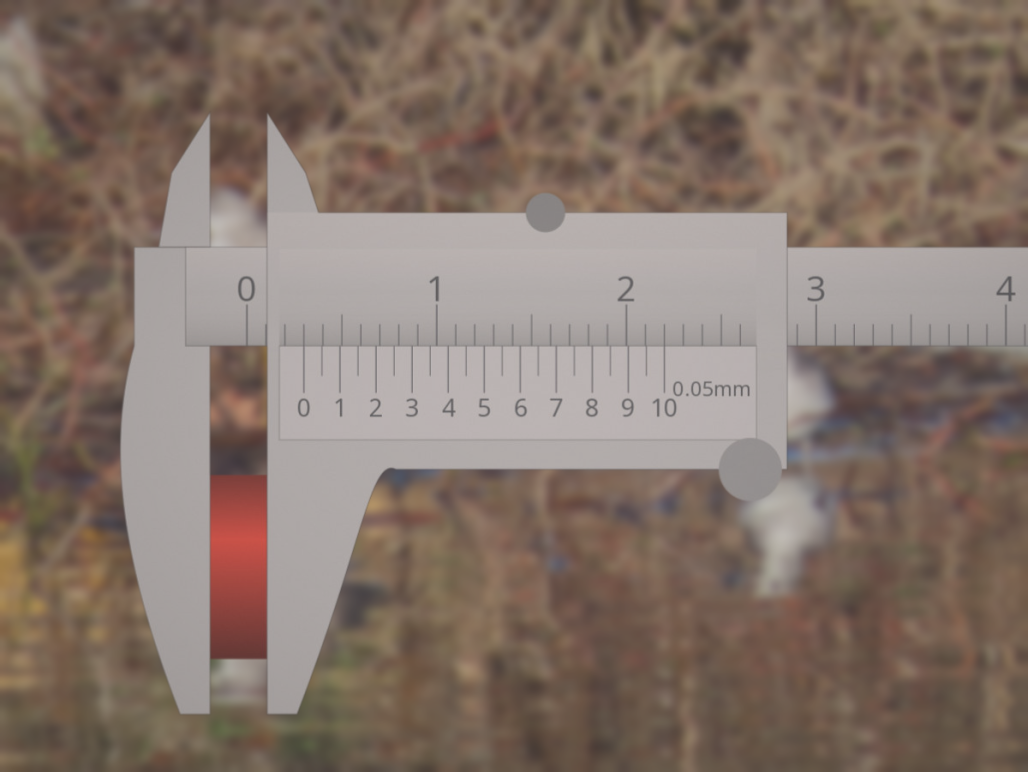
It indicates 3.0 mm
